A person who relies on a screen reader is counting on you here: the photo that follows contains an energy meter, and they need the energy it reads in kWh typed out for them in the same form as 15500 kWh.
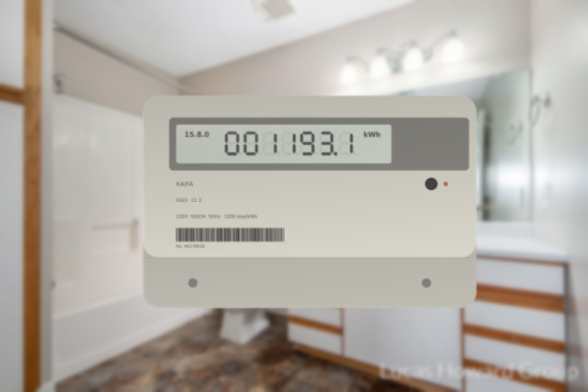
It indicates 1193.1 kWh
